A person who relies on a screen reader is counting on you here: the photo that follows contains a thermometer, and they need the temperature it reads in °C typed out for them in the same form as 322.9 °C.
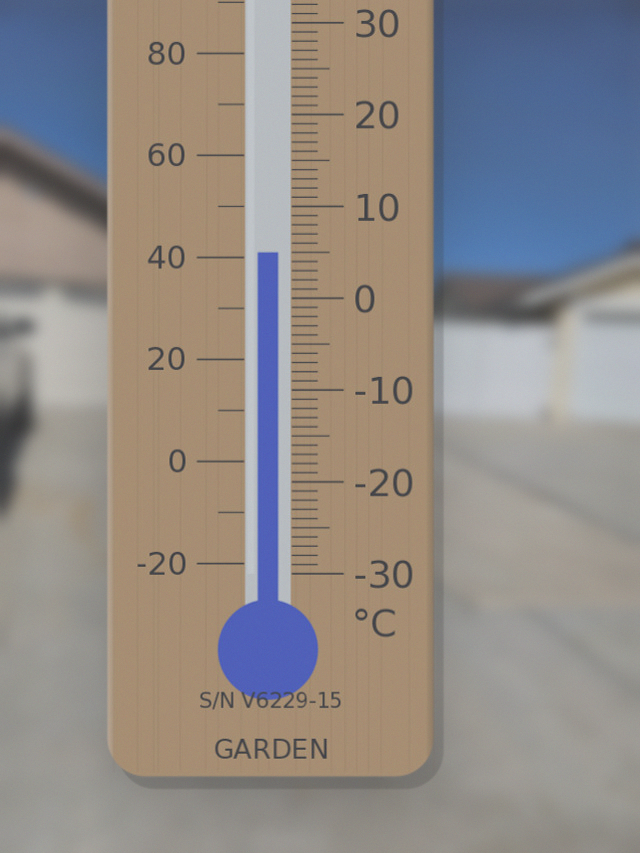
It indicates 5 °C
